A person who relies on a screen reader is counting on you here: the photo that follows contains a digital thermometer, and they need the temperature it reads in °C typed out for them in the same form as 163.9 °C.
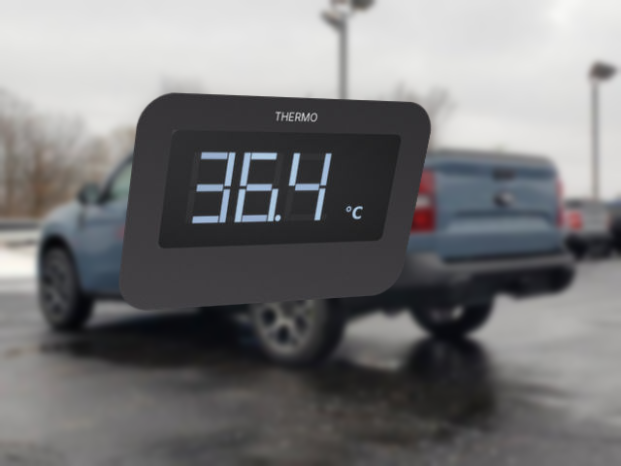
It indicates 36.4 °C
